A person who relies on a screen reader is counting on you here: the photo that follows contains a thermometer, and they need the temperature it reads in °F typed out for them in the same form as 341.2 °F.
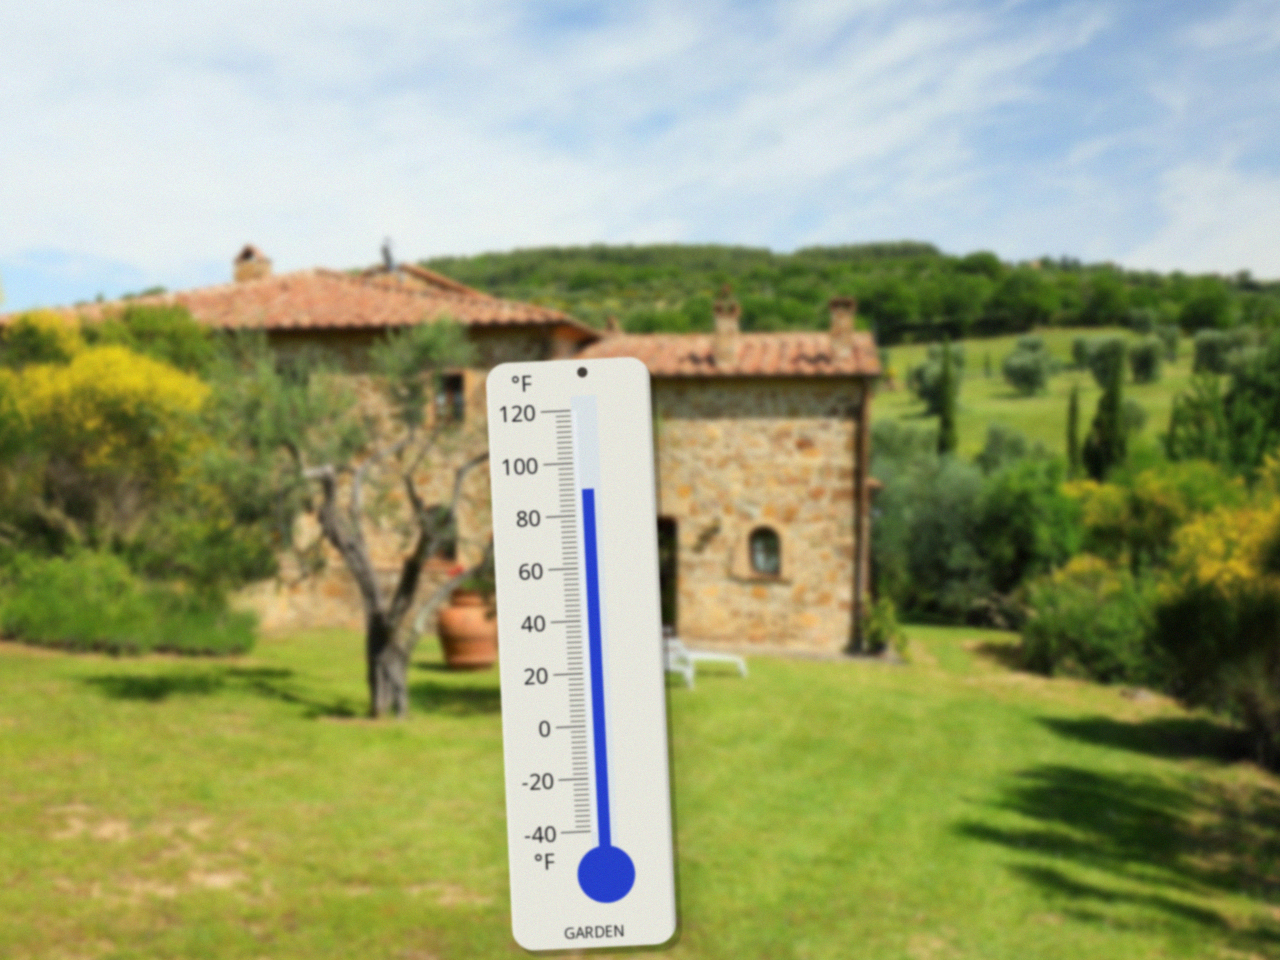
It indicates 90 °F
